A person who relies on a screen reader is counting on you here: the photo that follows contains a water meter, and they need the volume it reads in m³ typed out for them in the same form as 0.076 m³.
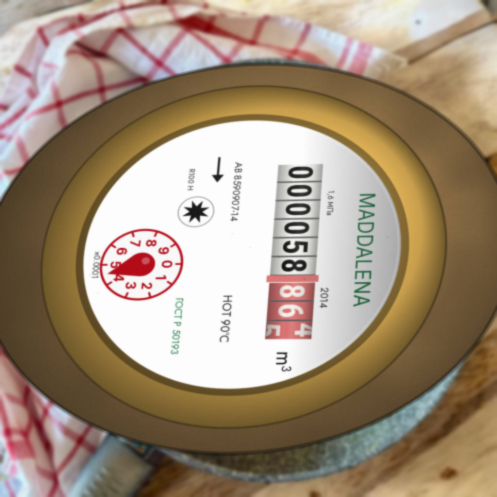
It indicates 58.8644 m³
